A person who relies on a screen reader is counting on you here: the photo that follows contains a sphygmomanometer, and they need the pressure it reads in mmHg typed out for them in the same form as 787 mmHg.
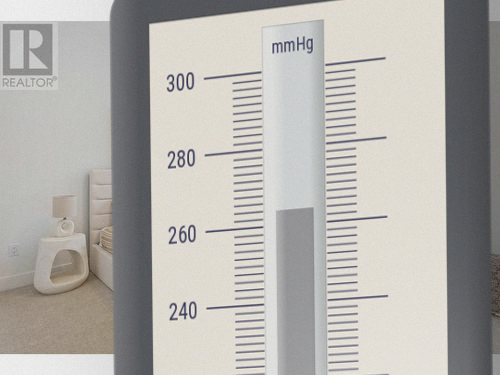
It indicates 264 mmHg
